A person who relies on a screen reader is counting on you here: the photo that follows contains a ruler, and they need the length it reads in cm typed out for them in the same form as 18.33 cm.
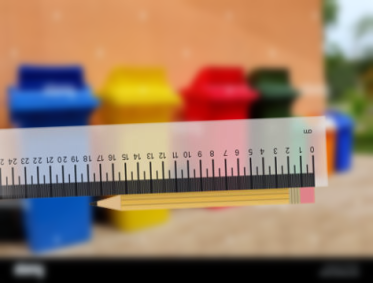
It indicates 18 cm
